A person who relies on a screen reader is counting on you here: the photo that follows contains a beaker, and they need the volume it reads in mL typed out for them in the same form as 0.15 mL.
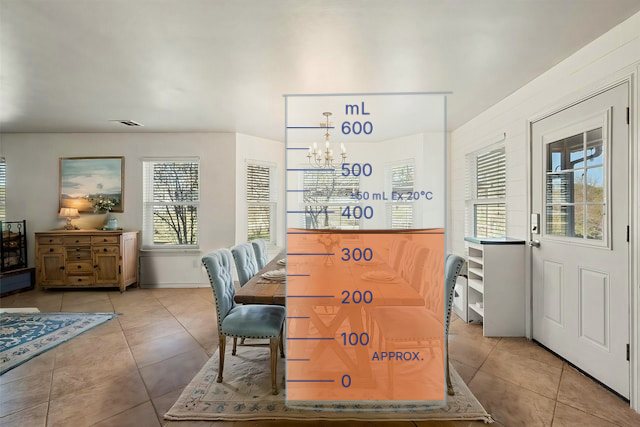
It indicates 350 mL
